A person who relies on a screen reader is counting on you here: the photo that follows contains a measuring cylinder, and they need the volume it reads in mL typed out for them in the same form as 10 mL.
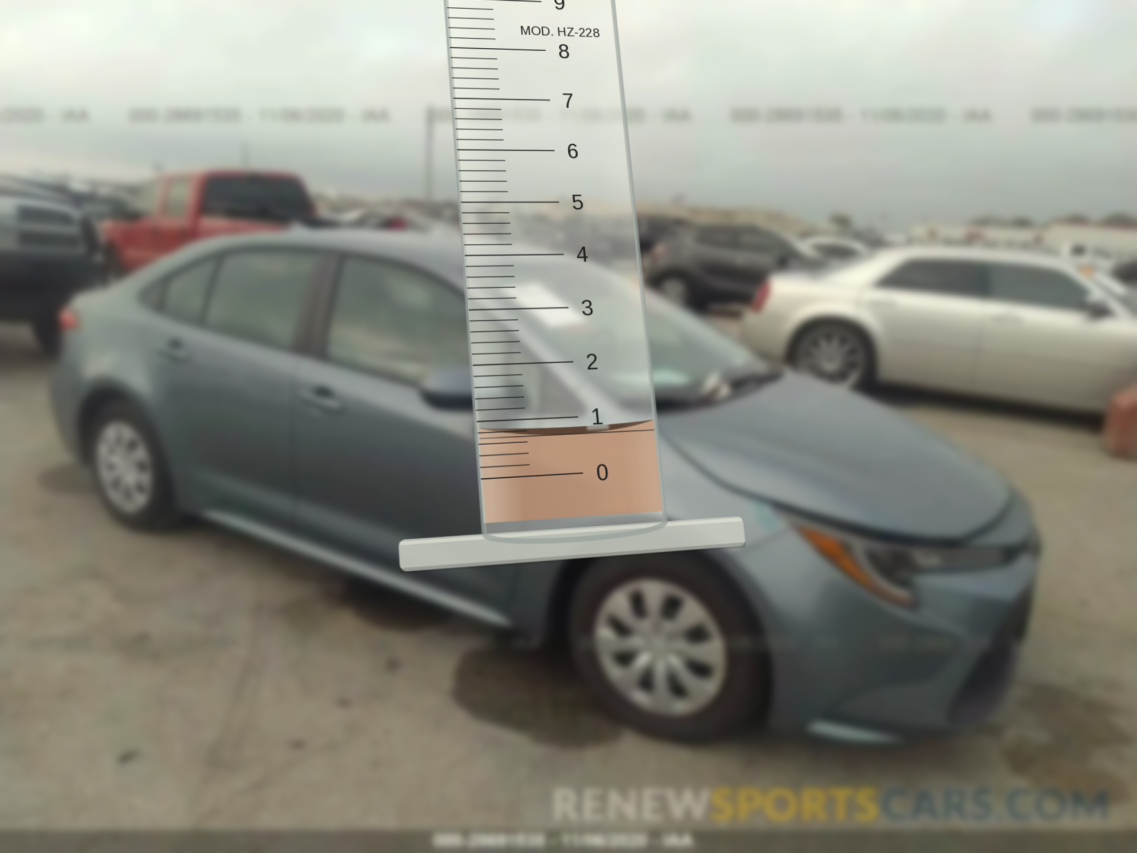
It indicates 0.7 mL
